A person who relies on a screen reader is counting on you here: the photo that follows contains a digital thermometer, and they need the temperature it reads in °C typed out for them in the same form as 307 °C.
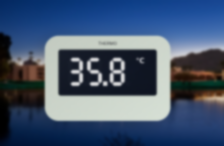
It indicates 35.8 °C
